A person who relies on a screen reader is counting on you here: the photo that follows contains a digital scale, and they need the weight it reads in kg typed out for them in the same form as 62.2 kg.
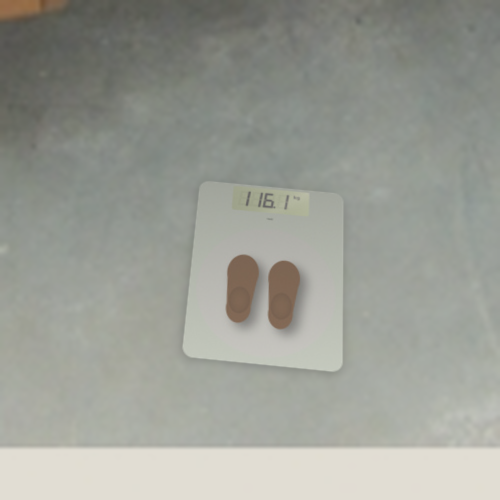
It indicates 116.1 kg
